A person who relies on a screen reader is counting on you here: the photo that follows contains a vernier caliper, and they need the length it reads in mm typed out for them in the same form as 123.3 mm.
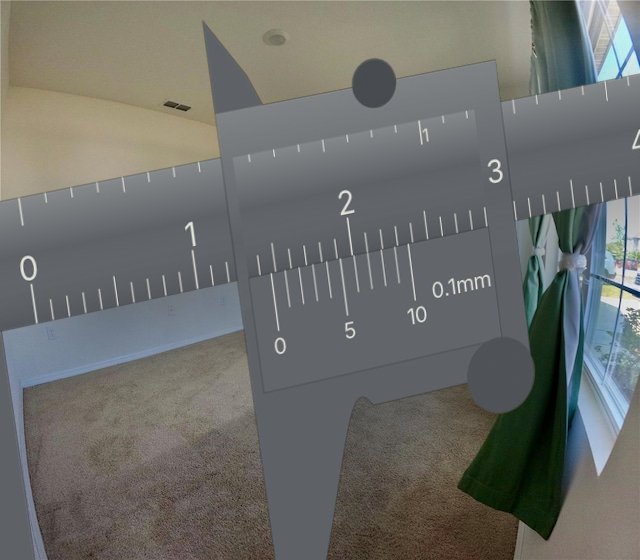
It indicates 14.7 mm
